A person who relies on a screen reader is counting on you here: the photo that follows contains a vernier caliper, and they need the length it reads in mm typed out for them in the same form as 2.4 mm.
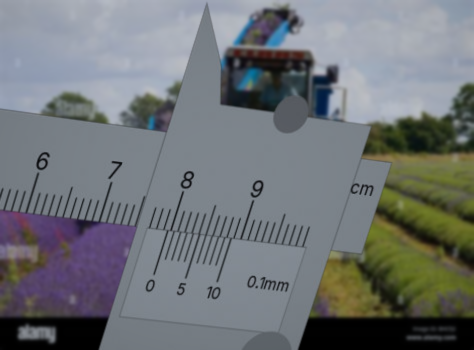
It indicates 79.6 mm
